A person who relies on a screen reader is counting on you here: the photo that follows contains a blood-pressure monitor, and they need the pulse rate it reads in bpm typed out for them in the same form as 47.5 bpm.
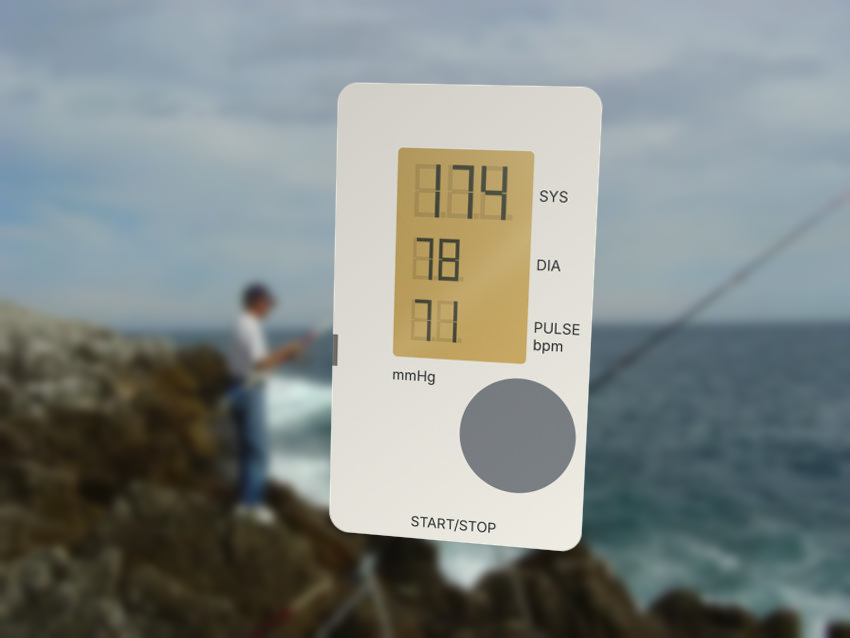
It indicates 71 bpm
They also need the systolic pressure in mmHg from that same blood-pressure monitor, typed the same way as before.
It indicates 174 mmHg
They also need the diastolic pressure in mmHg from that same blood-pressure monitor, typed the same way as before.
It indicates 78 mmHg
